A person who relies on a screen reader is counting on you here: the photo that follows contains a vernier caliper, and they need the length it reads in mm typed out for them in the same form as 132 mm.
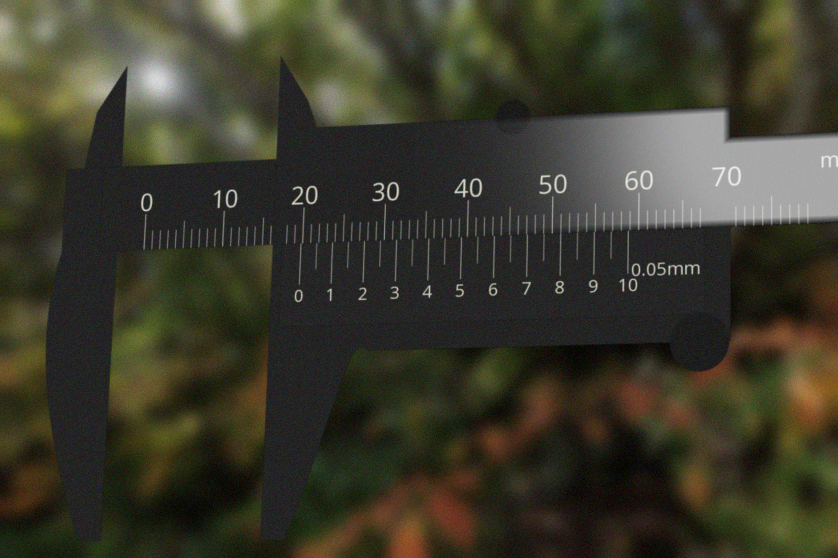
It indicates 19.8 mm
